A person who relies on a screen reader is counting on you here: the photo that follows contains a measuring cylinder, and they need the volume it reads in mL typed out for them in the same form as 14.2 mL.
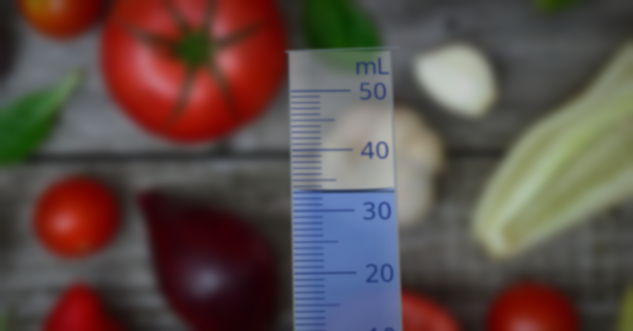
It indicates 33 mL
